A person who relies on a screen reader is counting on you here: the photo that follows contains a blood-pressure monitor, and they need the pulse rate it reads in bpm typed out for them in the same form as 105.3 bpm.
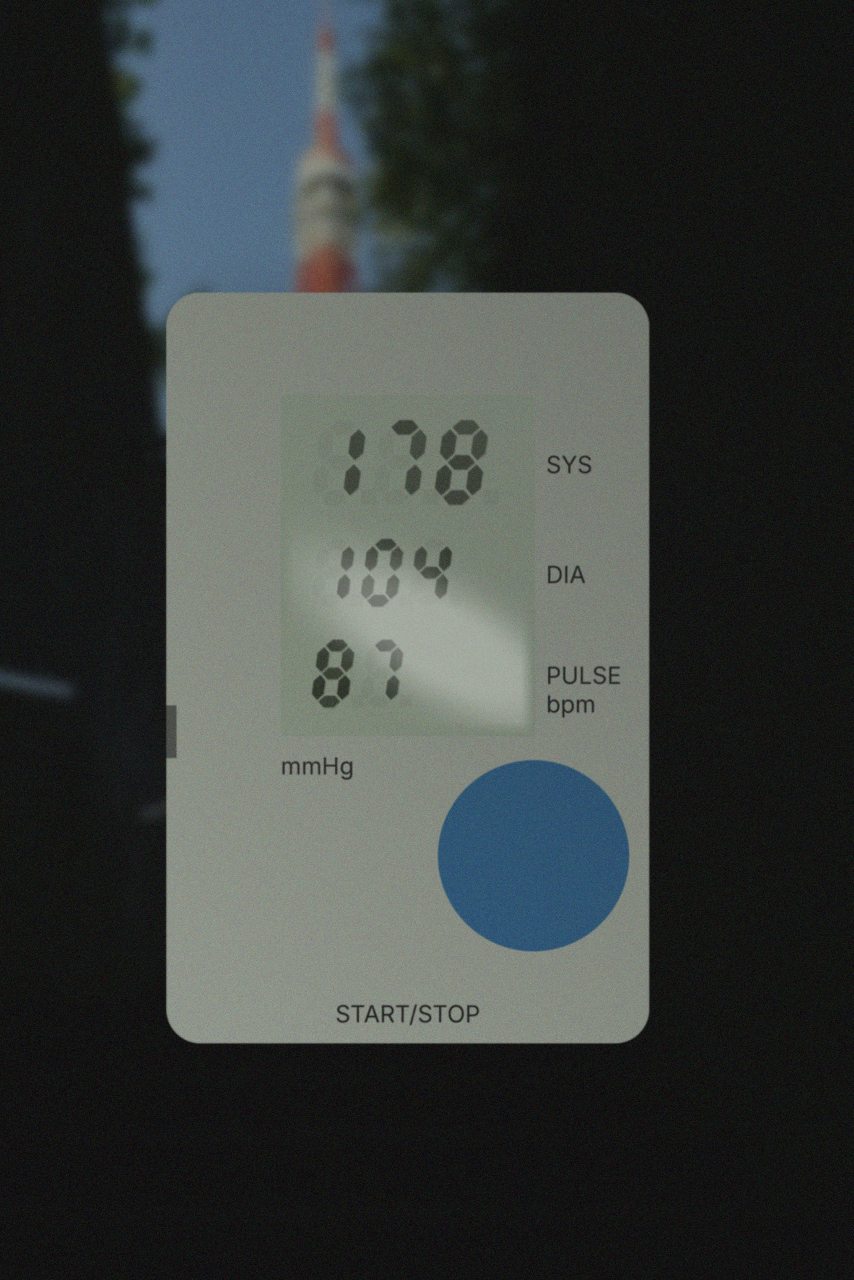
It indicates 87 bpm
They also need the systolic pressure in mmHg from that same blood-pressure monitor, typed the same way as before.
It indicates 178 mmHg
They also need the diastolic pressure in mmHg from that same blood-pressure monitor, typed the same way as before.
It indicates 104 mmHg
